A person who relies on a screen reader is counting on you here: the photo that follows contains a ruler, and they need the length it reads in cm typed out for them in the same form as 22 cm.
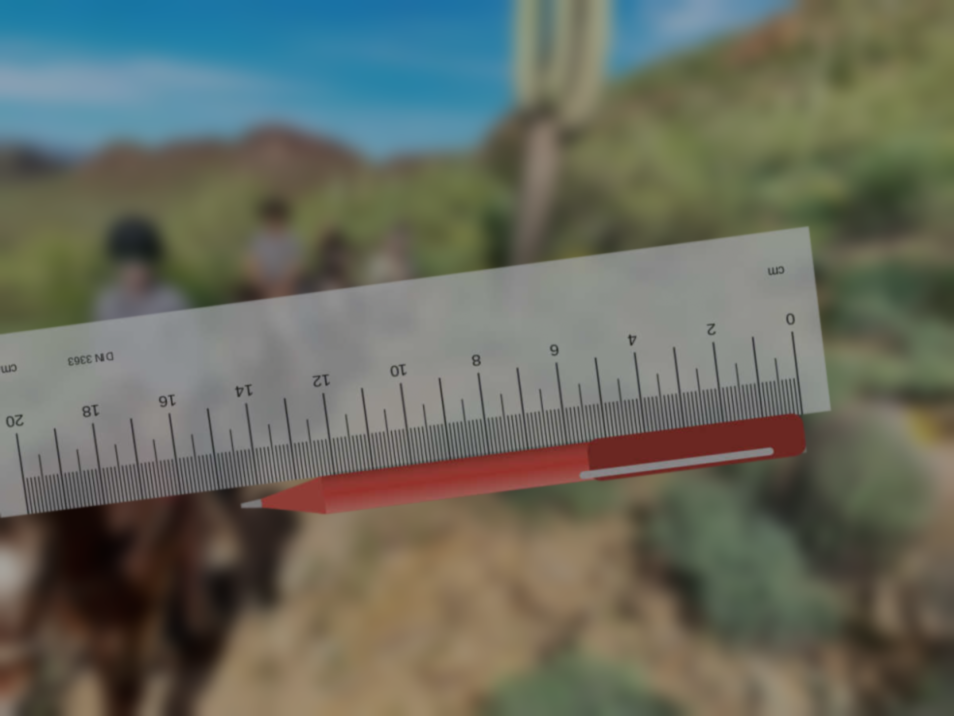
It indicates 14.5 cm
